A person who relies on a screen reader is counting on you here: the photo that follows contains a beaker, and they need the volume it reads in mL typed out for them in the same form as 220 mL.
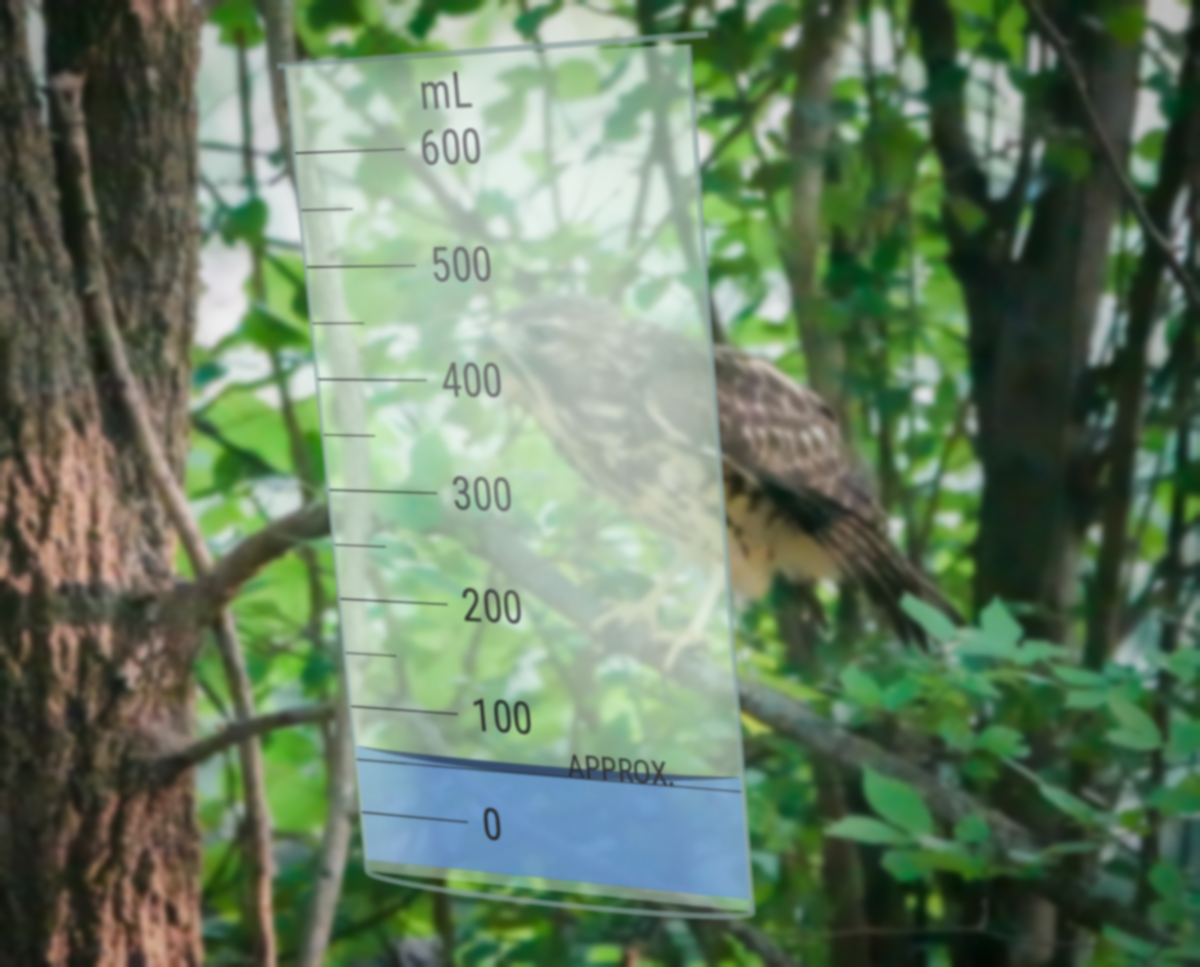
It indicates 50 mL
